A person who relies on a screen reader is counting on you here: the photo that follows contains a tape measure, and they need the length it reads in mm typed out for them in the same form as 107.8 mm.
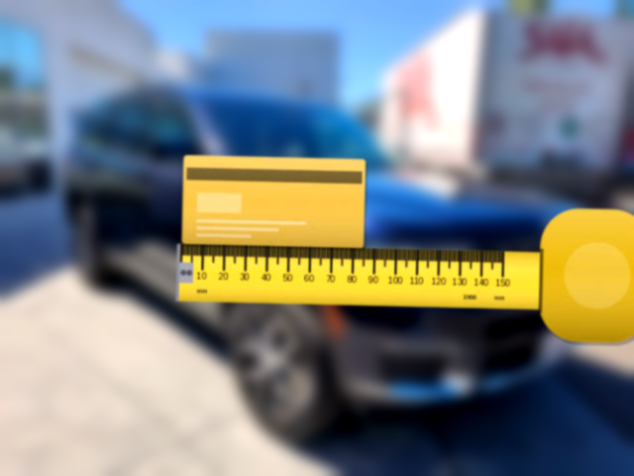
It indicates 85 mm
